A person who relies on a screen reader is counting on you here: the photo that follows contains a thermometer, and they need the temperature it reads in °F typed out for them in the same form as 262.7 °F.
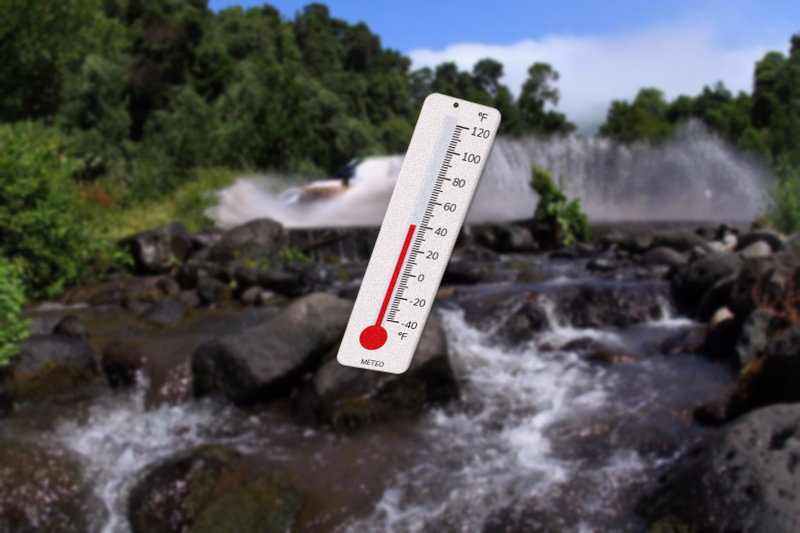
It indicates 40 °F
